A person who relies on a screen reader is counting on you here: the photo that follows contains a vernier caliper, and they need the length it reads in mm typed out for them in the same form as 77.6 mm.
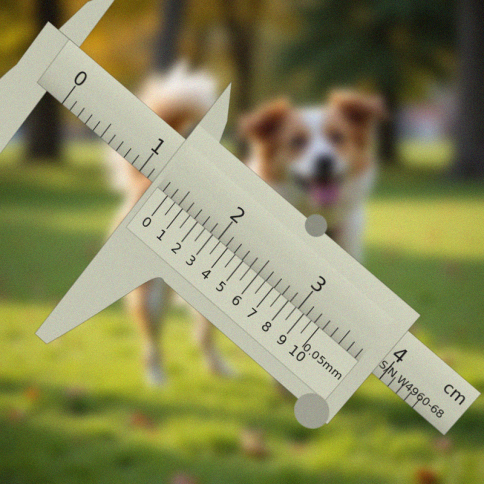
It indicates 13.6 mm
